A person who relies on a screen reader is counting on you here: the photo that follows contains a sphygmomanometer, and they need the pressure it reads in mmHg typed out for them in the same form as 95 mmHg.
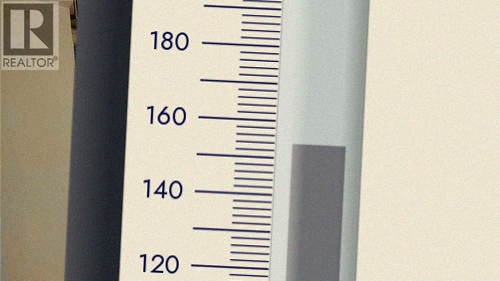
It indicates 154 mmHg
